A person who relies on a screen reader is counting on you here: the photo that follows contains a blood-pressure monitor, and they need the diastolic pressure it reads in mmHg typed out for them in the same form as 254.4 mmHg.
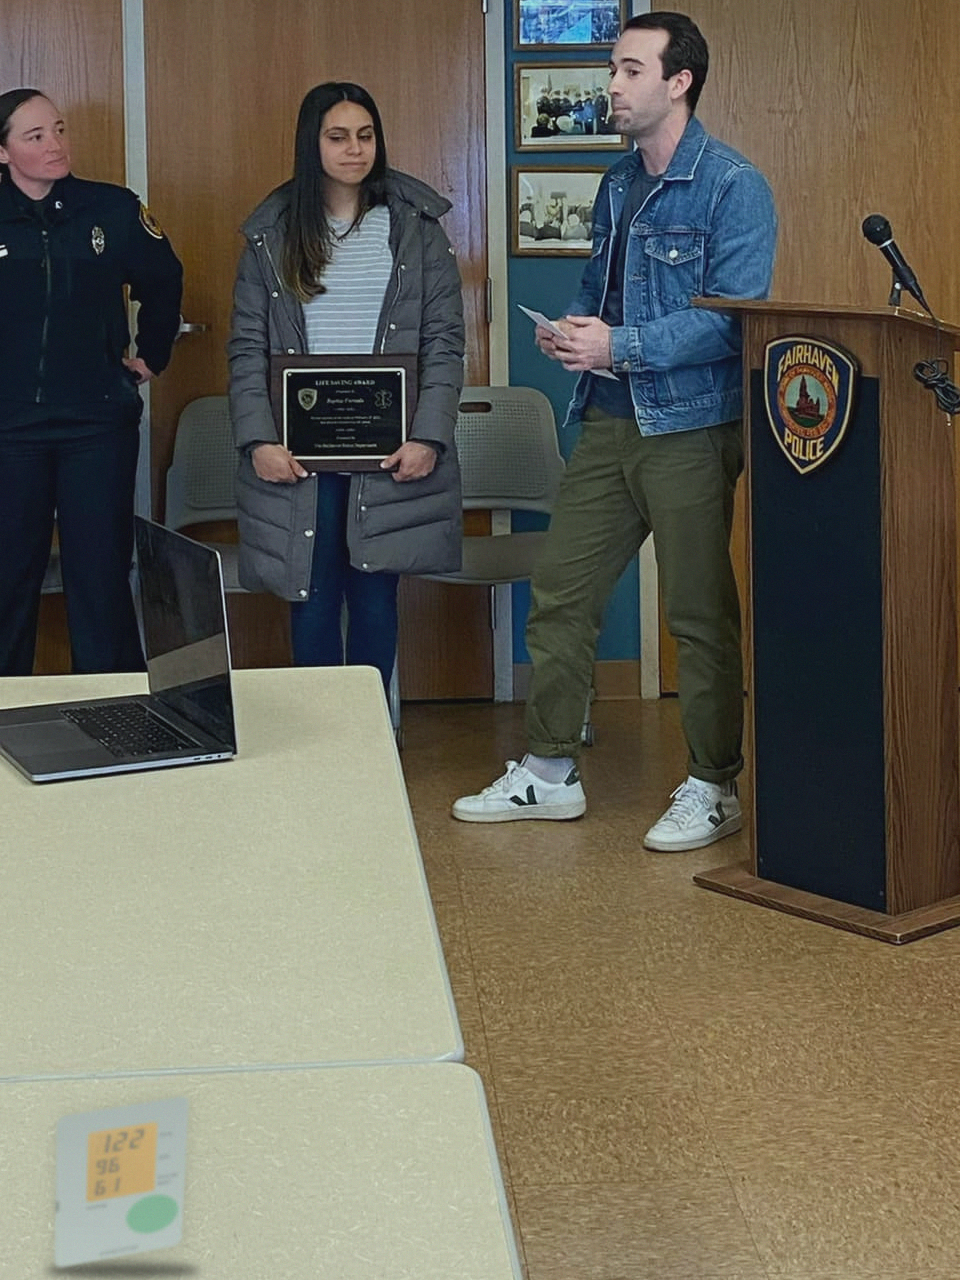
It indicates 96 mmHg
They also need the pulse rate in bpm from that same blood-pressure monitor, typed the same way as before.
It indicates 61 bpm
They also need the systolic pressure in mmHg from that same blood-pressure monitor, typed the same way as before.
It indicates 122 mmHg
